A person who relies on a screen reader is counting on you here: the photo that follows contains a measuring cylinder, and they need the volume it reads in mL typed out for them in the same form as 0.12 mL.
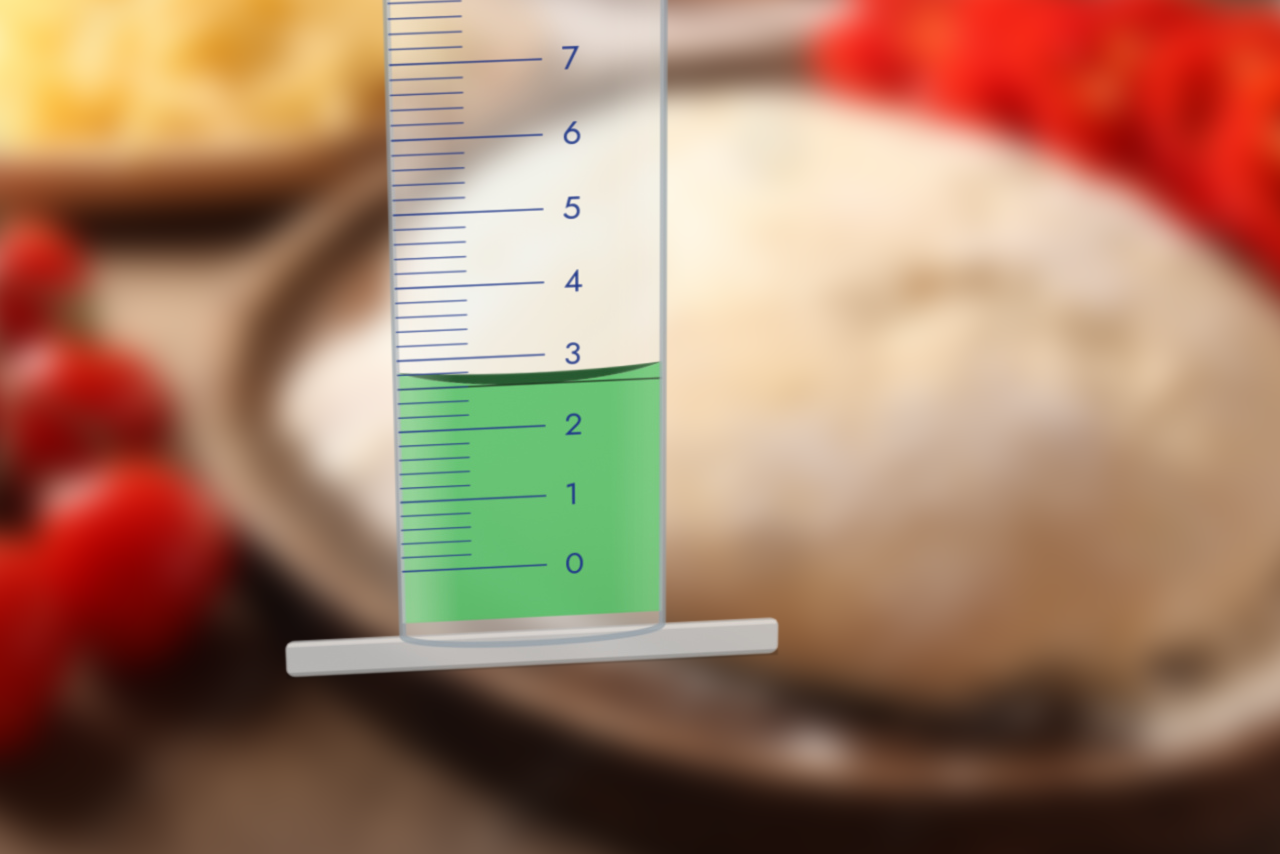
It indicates 2.6 mL
